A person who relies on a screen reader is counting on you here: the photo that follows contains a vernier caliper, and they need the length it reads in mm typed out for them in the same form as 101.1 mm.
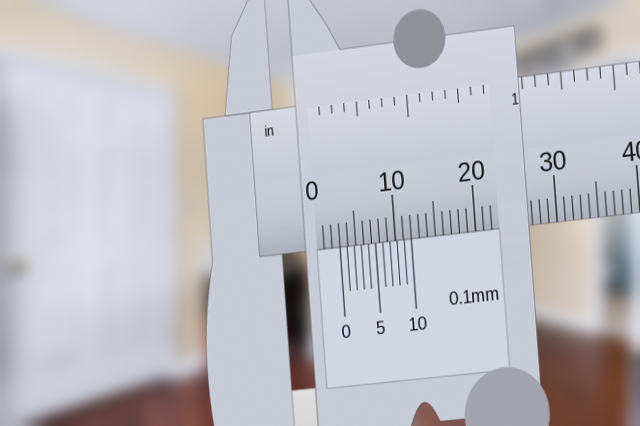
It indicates 3.0 mm
